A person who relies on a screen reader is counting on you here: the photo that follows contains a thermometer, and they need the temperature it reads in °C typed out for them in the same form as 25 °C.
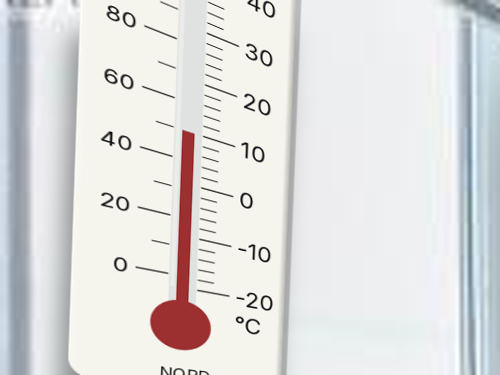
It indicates 10 °C
